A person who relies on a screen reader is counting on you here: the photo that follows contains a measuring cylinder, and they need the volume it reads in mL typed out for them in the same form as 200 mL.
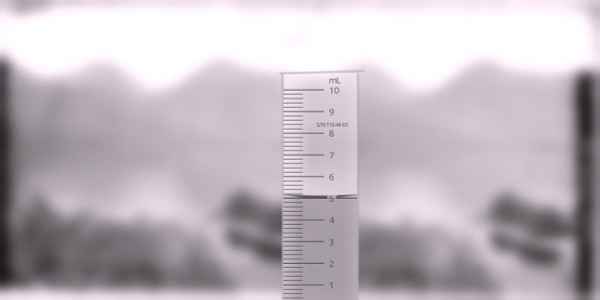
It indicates 5 mL
